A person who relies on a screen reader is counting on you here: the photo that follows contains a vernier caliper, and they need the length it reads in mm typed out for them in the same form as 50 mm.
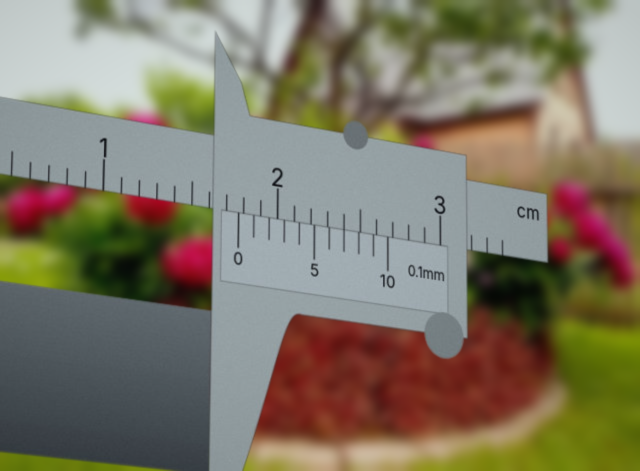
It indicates 17.7 mm
